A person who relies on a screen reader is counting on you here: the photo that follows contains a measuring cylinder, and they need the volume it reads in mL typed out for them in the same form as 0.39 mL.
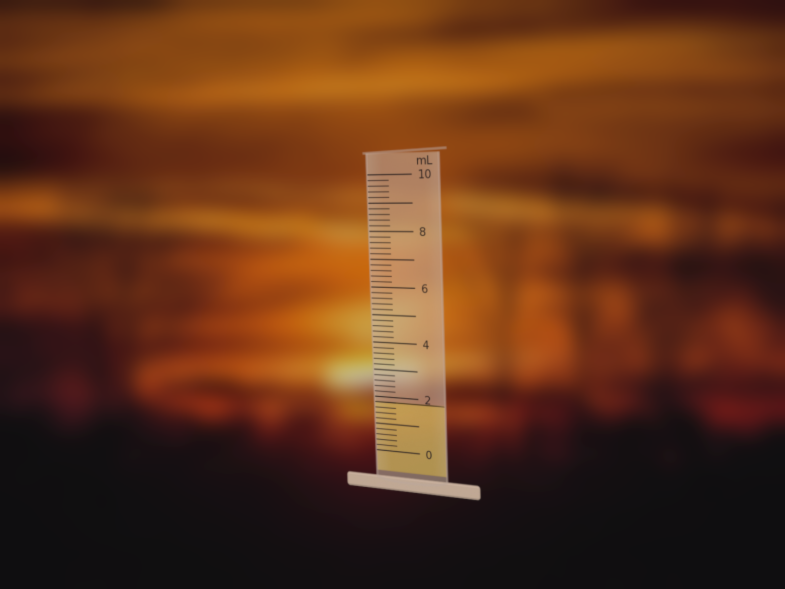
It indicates 1.8 mL
